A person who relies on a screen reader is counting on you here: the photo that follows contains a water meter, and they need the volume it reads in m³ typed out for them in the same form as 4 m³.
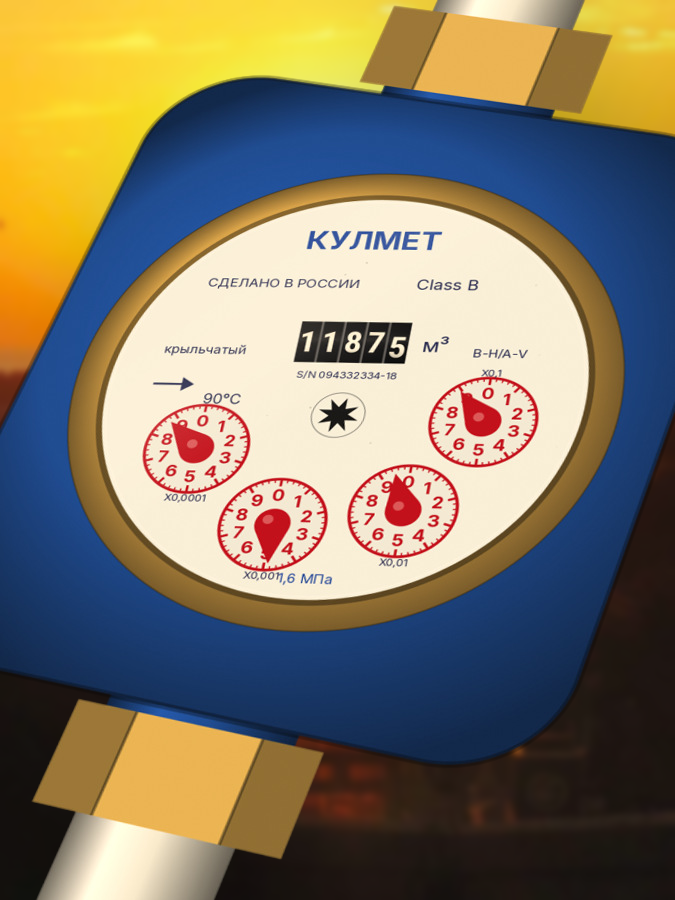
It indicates 11874.8948 m³
